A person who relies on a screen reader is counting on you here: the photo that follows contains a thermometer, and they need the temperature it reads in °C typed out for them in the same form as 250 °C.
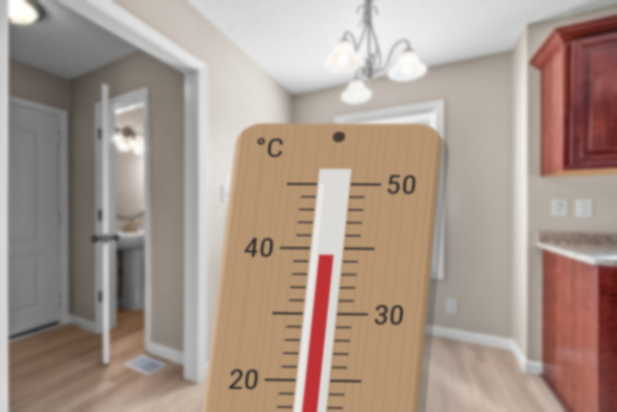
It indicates 39 °C
